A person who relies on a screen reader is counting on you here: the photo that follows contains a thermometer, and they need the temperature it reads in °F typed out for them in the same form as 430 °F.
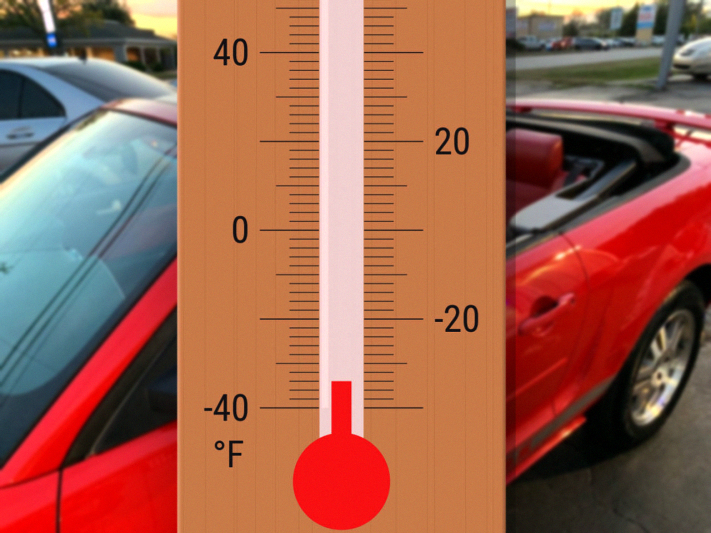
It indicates -34 °F
